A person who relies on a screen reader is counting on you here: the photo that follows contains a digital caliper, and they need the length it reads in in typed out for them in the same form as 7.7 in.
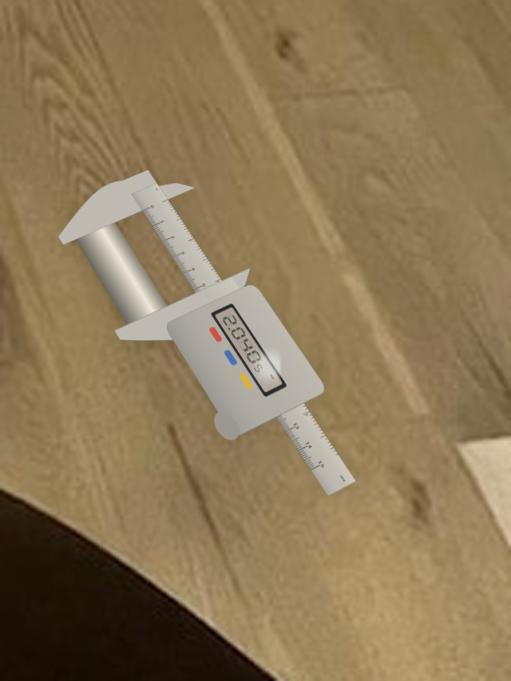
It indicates 2.0405 in
